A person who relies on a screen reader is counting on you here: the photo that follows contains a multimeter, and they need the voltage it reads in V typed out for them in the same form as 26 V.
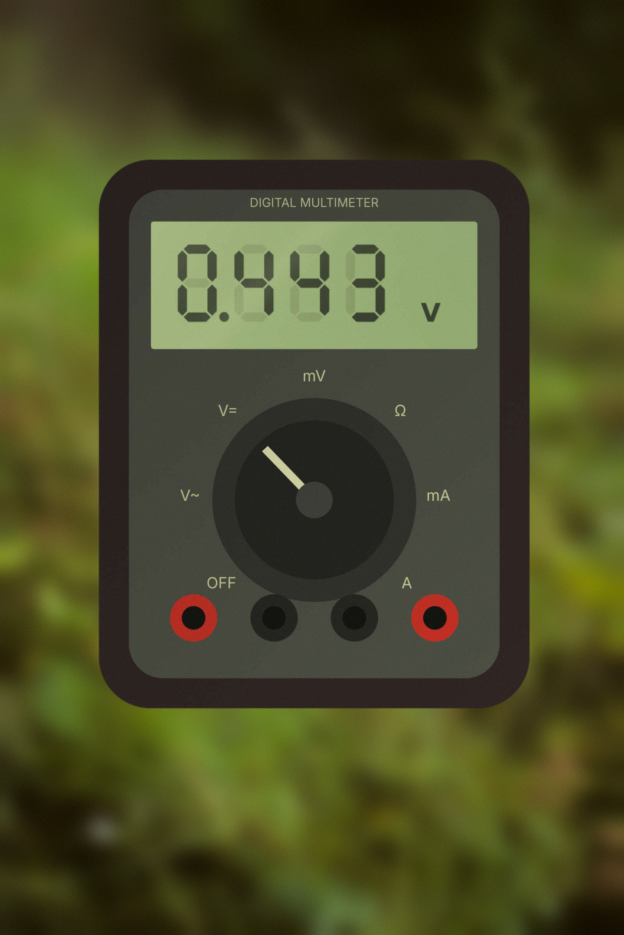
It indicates 0.443 V
